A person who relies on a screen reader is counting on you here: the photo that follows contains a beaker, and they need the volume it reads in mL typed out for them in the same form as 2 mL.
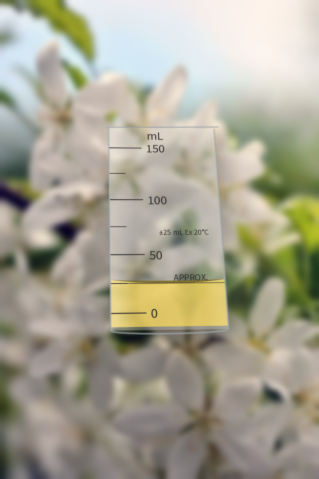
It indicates 25 mL
